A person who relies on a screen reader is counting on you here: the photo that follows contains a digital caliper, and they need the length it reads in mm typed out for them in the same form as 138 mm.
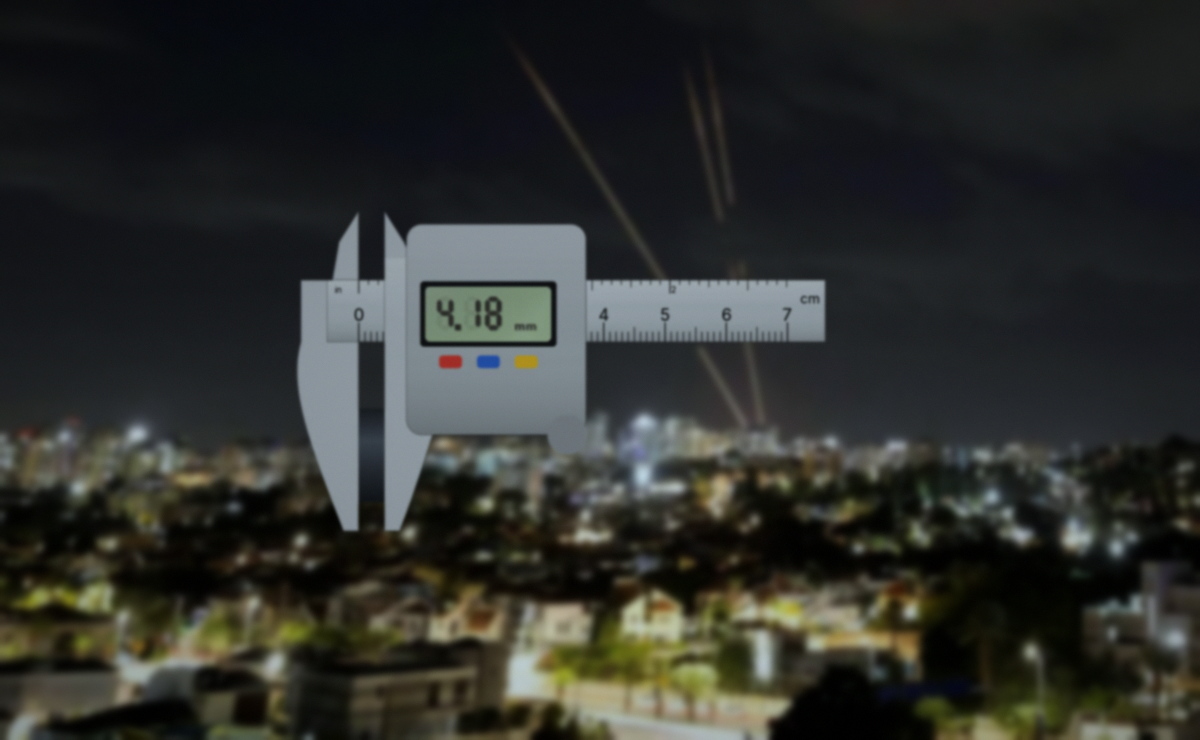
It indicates 4.18 mm
